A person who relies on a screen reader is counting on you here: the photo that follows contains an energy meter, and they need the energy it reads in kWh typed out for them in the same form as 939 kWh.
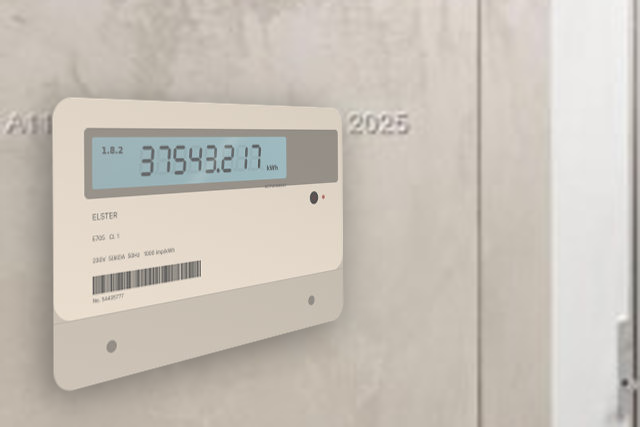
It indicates 37543.217 kWh
